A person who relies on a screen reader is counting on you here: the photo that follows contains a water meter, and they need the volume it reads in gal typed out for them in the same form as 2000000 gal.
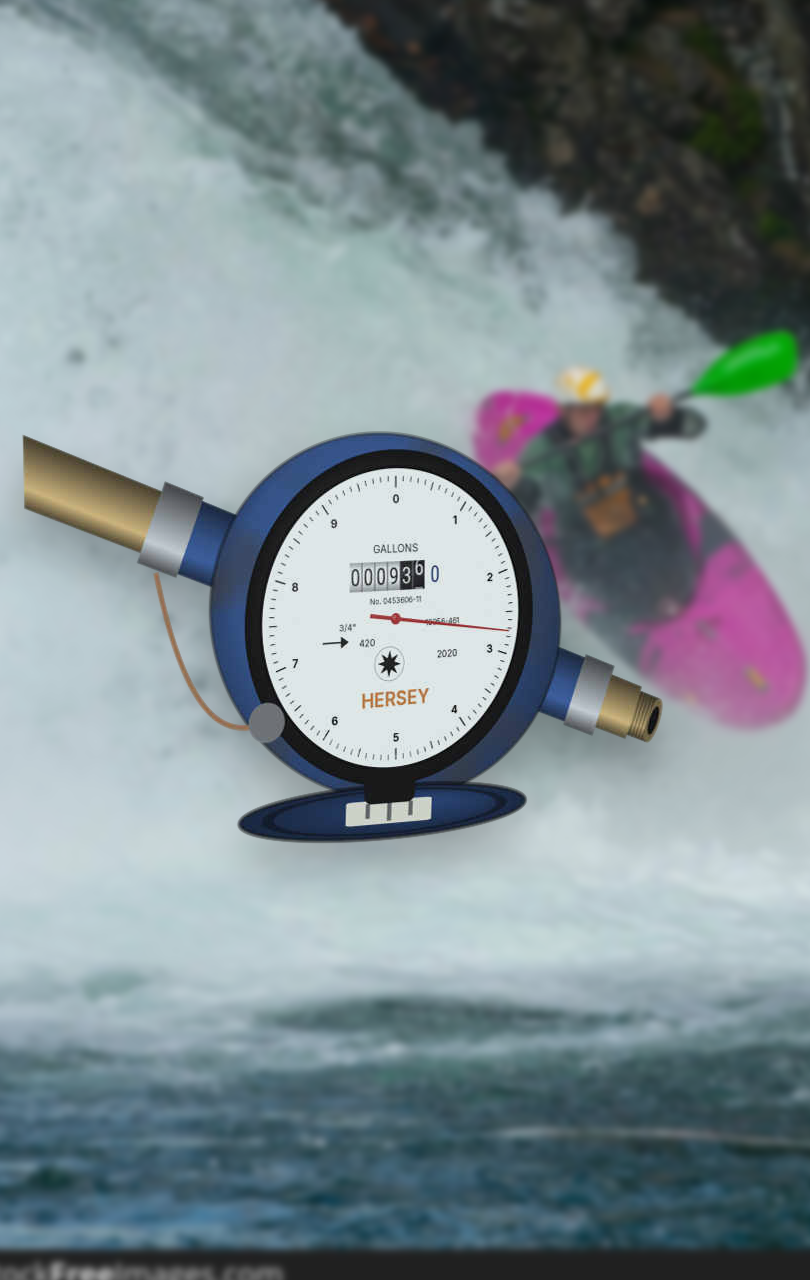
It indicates 9362.7 gal
